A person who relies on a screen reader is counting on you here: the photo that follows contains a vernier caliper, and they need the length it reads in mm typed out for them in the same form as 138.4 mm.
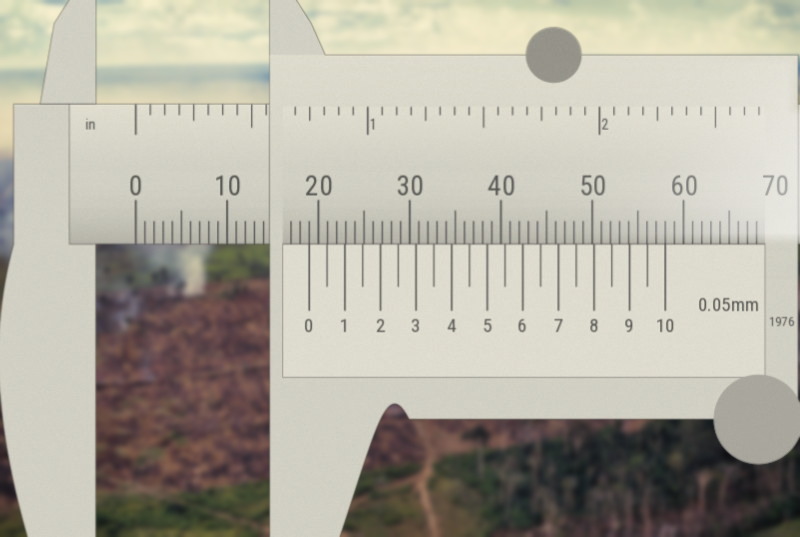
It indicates 19.0 mm
